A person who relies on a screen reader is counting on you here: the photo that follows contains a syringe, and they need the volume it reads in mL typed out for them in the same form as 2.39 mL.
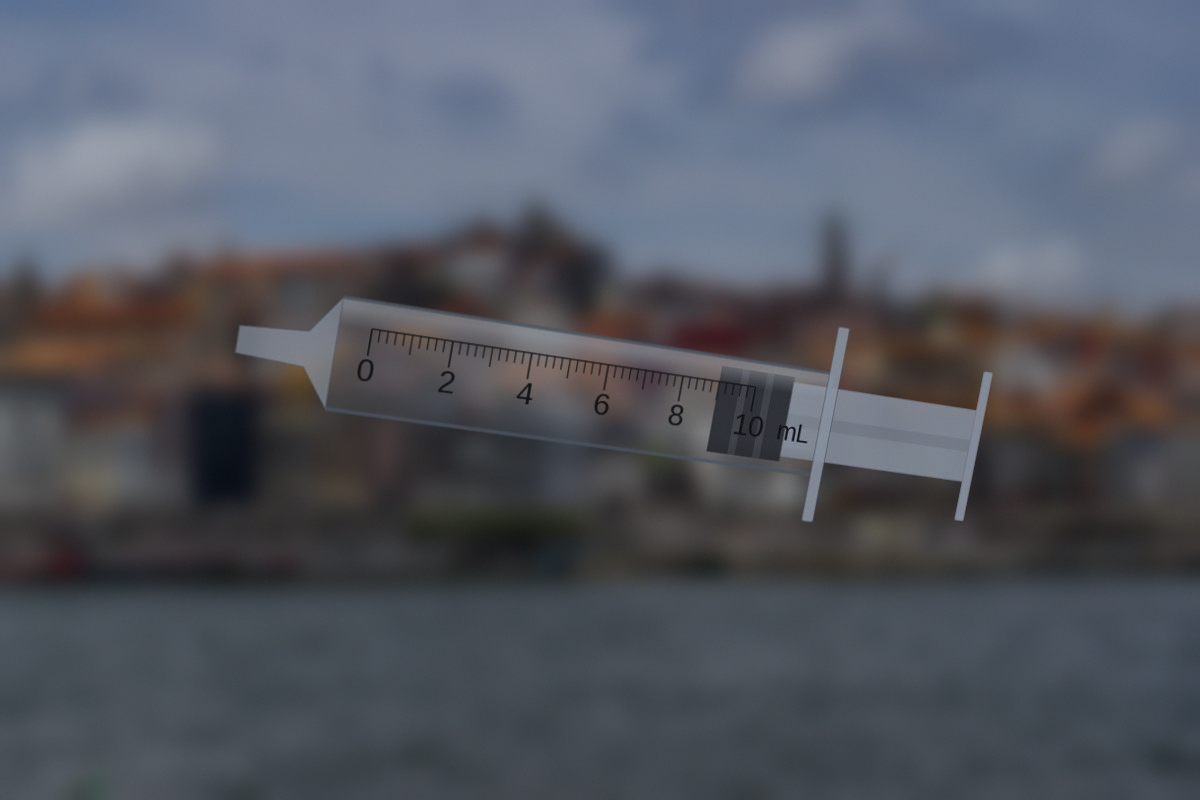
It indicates 9 mL
